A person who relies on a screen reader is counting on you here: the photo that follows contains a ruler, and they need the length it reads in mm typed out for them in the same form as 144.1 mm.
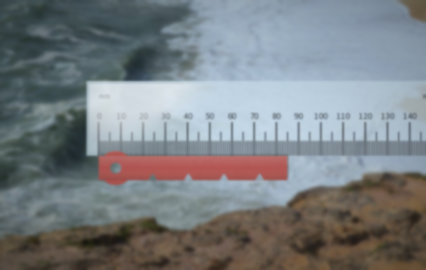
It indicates 85 mm
